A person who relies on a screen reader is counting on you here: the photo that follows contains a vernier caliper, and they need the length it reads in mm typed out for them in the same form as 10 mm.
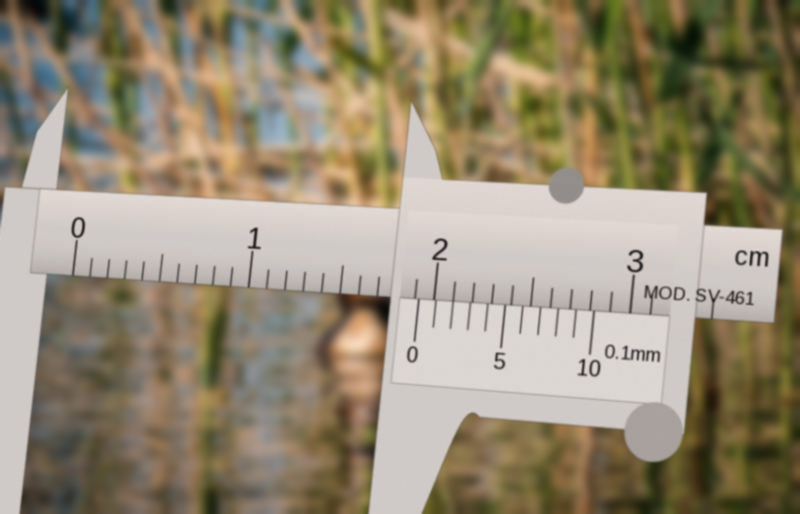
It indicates 19.2 mm
